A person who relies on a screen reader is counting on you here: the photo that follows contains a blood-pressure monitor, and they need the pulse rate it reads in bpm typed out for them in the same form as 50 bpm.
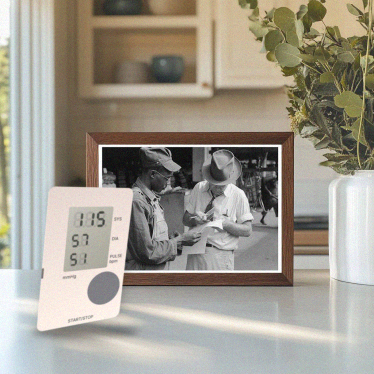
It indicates 51 bpm
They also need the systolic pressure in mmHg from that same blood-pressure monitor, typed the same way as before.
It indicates 115 mmHg
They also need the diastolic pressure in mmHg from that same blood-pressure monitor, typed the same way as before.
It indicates 57 mmHg
